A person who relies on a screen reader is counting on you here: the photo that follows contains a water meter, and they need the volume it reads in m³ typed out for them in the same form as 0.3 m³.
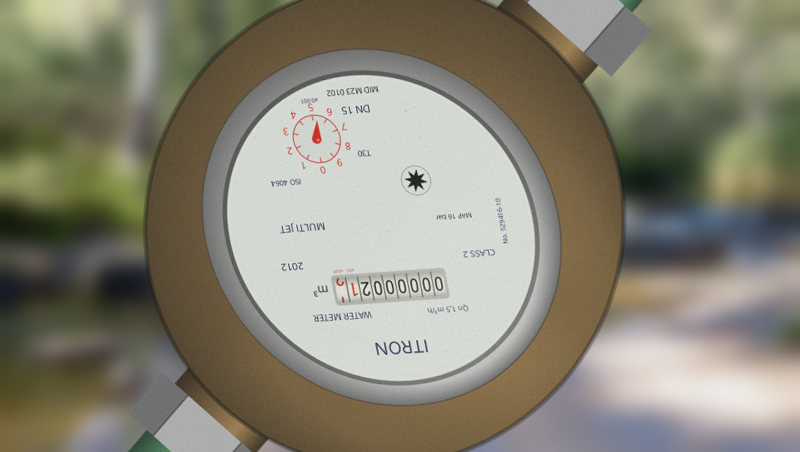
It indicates 2.115 m³
